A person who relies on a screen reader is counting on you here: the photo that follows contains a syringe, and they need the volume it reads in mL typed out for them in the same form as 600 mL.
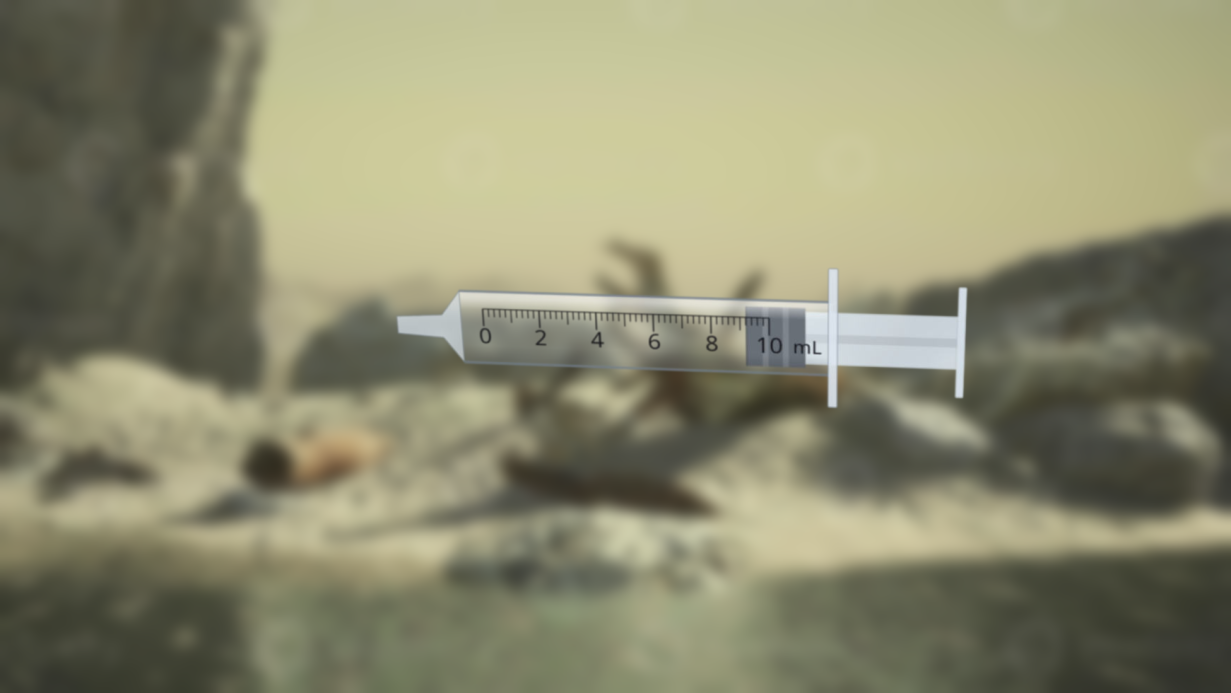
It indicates 9.2 mL
